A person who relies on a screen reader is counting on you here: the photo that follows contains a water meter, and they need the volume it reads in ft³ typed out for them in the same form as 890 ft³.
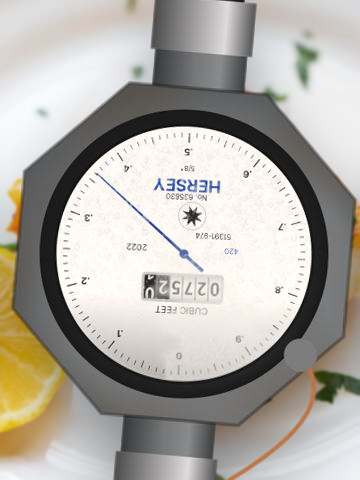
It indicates 27520.36 ft³
